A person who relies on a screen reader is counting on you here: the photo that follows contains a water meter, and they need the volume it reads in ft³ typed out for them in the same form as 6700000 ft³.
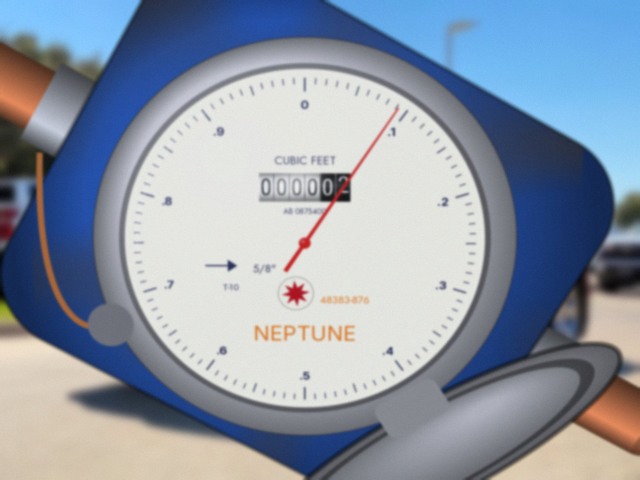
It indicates 2.09 ft³
